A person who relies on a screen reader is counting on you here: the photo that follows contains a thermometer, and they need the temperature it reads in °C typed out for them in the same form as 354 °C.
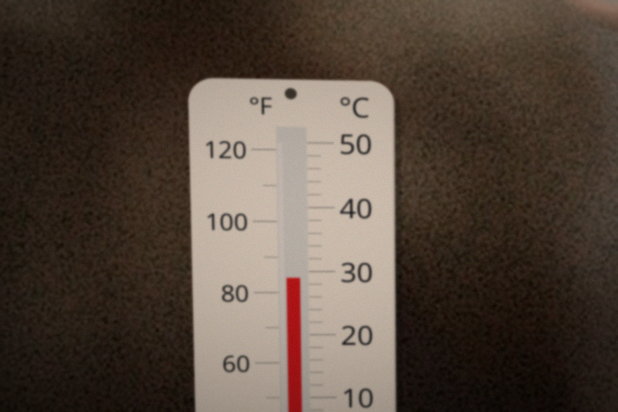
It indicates 29 °C
